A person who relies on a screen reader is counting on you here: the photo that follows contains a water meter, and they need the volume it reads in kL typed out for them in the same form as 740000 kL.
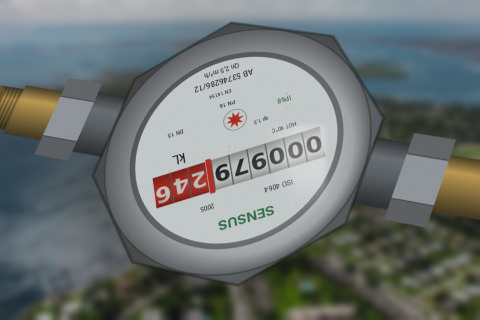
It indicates 979.246 kL
